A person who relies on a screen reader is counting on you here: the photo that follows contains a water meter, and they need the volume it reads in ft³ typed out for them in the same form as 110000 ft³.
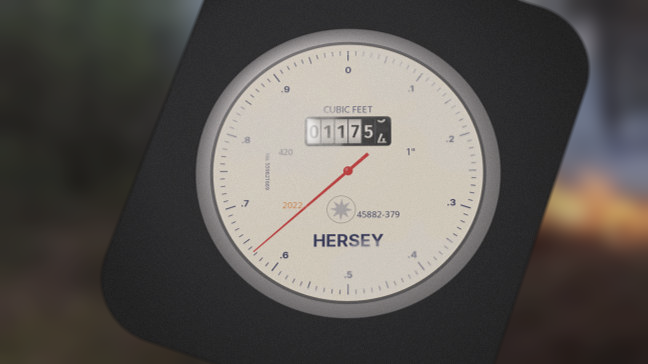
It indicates 11753.63 ft³
